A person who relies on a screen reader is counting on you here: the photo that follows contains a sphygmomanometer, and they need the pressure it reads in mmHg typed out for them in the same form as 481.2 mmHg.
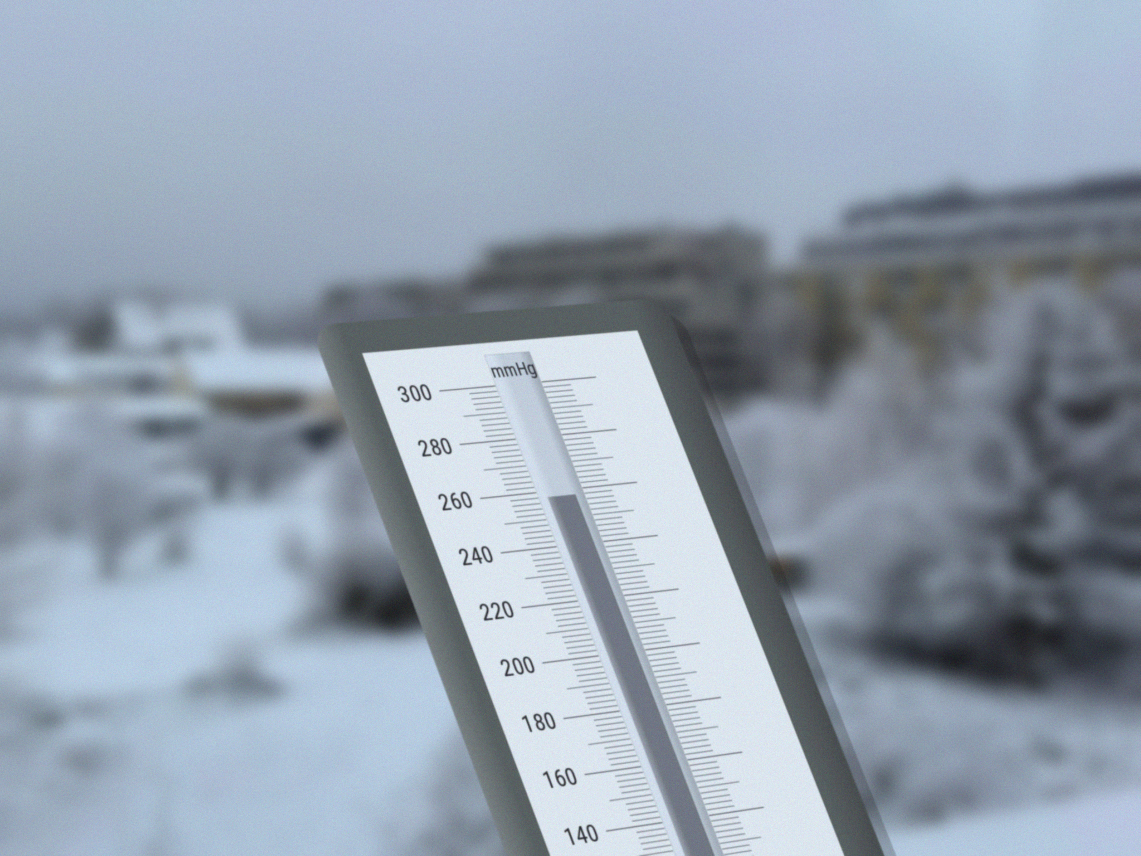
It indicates 258 mmHg
